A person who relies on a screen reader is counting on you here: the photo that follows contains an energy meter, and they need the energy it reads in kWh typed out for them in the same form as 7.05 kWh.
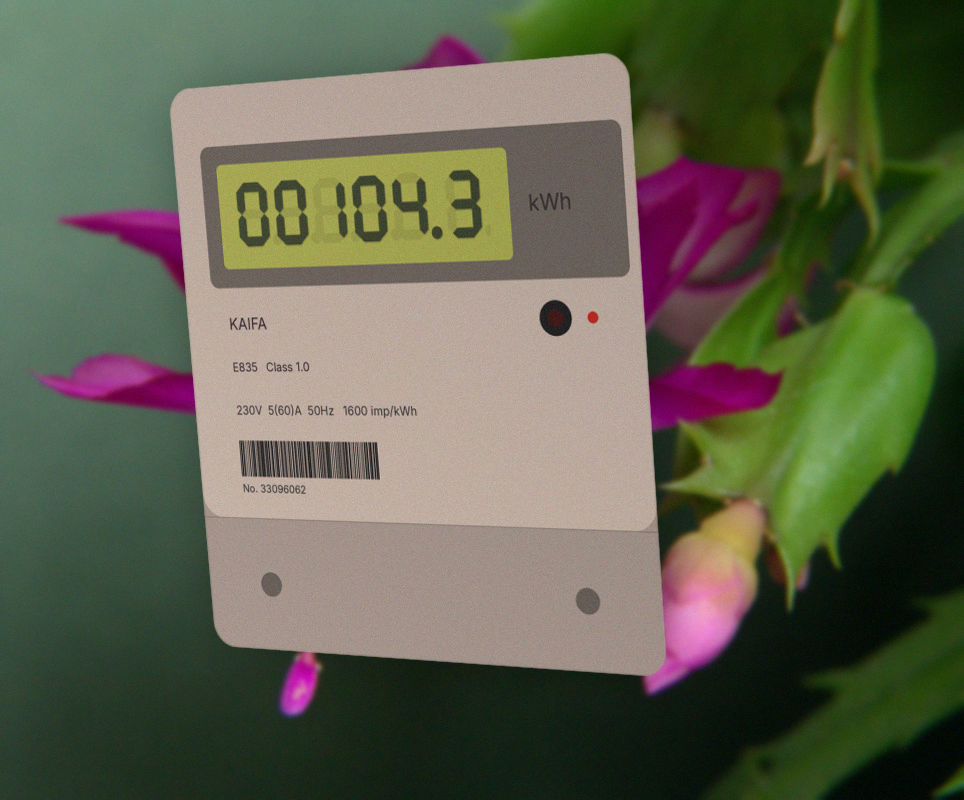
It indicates 104.3 kWh
